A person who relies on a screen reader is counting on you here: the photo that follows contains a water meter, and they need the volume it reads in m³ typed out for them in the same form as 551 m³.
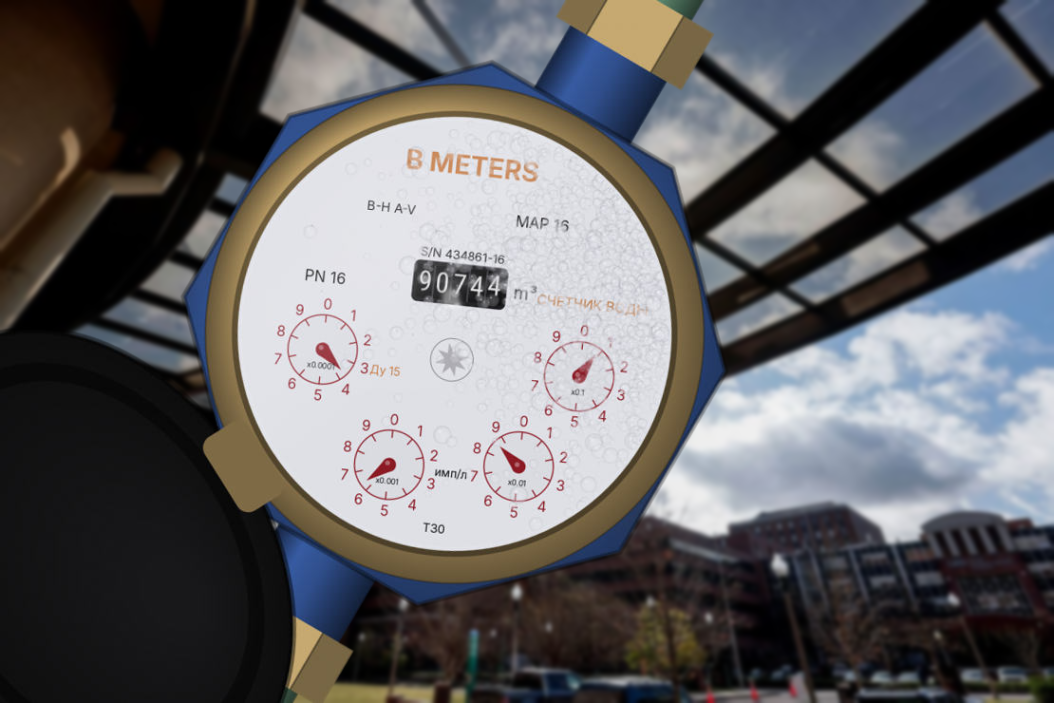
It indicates 90744.0863 m³
